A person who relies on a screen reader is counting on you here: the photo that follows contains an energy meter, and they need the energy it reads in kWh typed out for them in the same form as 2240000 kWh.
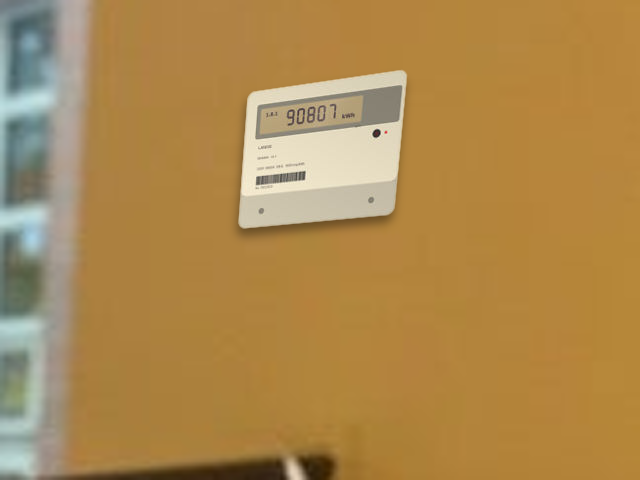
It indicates 90807 kWh
